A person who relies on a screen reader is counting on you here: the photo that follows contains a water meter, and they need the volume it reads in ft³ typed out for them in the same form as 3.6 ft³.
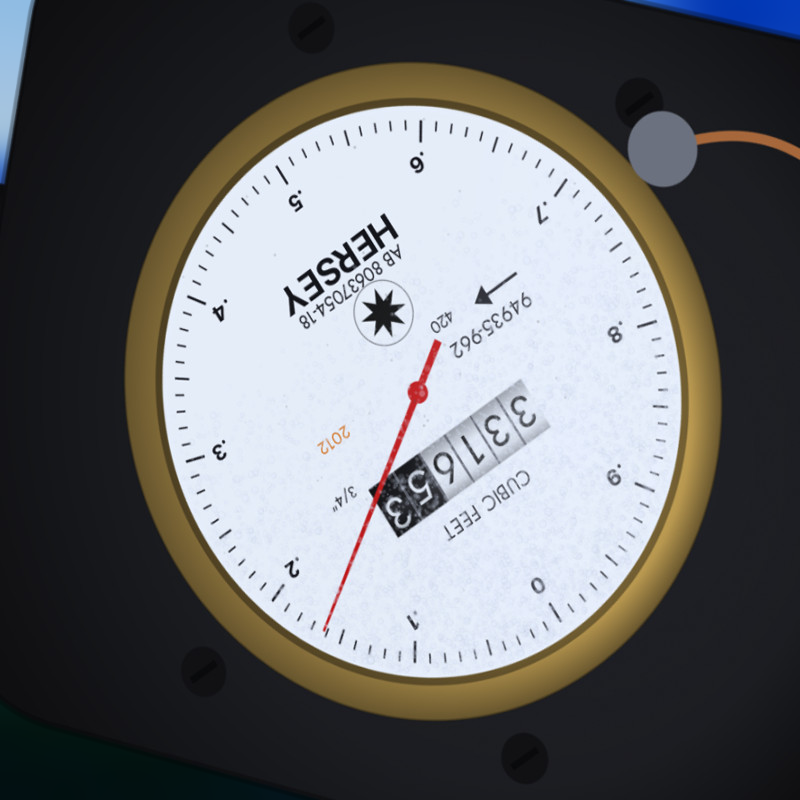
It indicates 331653.16 ft³
